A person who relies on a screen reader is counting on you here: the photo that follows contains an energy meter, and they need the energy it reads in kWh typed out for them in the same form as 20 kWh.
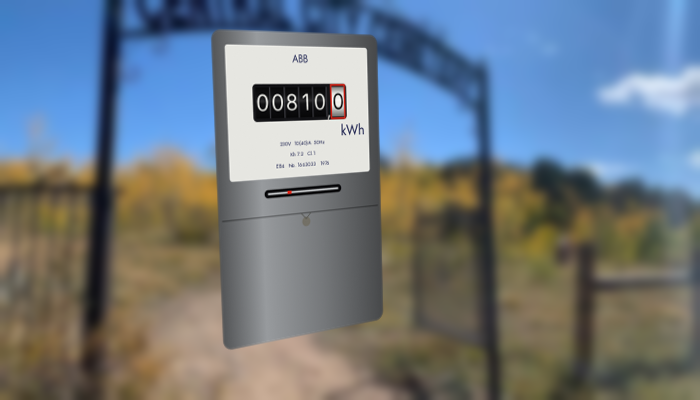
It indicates 810.0 kWh
